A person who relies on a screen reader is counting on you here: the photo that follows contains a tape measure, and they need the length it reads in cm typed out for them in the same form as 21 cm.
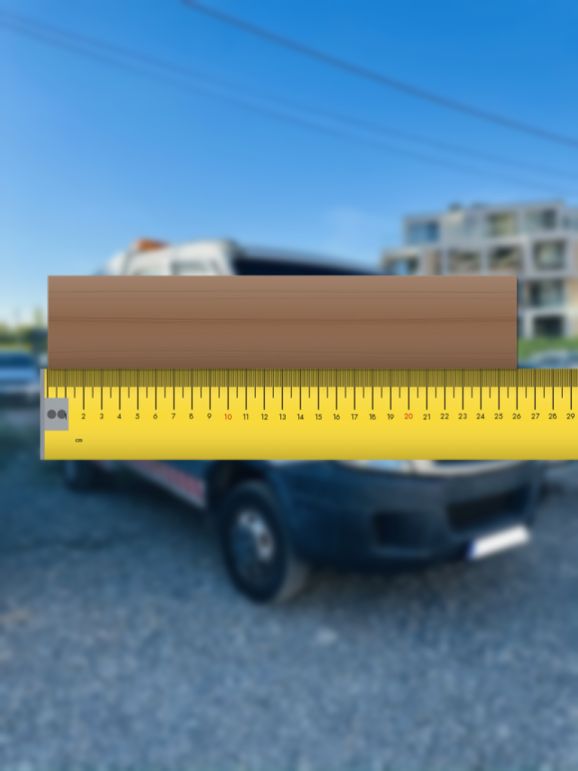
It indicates 26 cm
